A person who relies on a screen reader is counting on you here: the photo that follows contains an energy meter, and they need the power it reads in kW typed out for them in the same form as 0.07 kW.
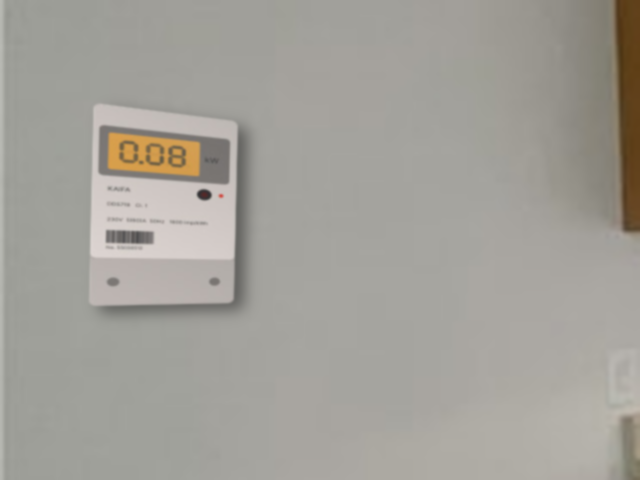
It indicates 0.08 kW
